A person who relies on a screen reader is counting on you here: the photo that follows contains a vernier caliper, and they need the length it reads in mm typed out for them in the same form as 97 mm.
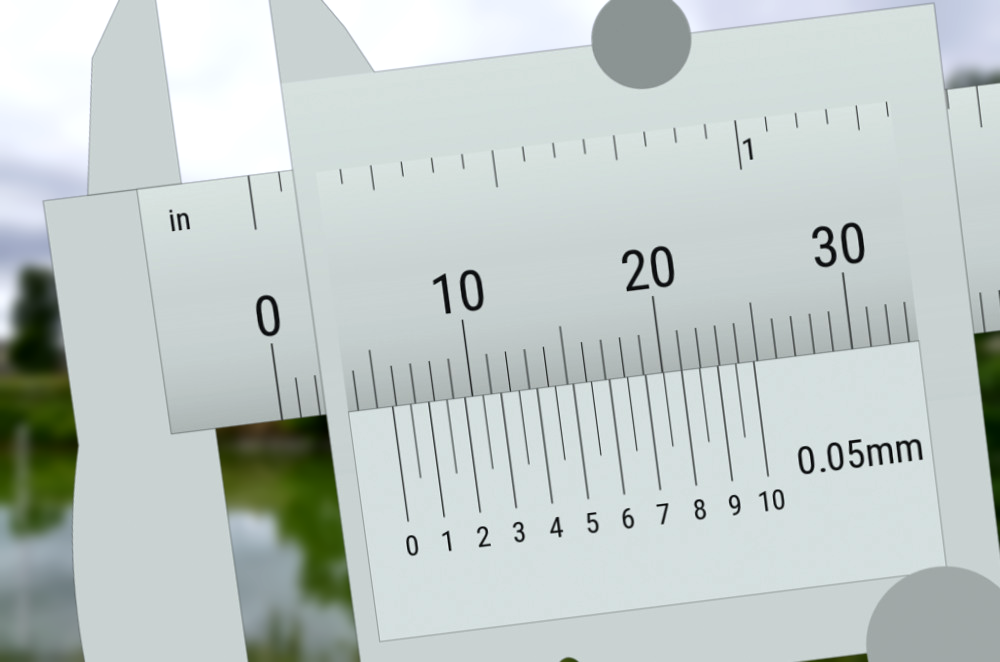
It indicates 5.8 mm
